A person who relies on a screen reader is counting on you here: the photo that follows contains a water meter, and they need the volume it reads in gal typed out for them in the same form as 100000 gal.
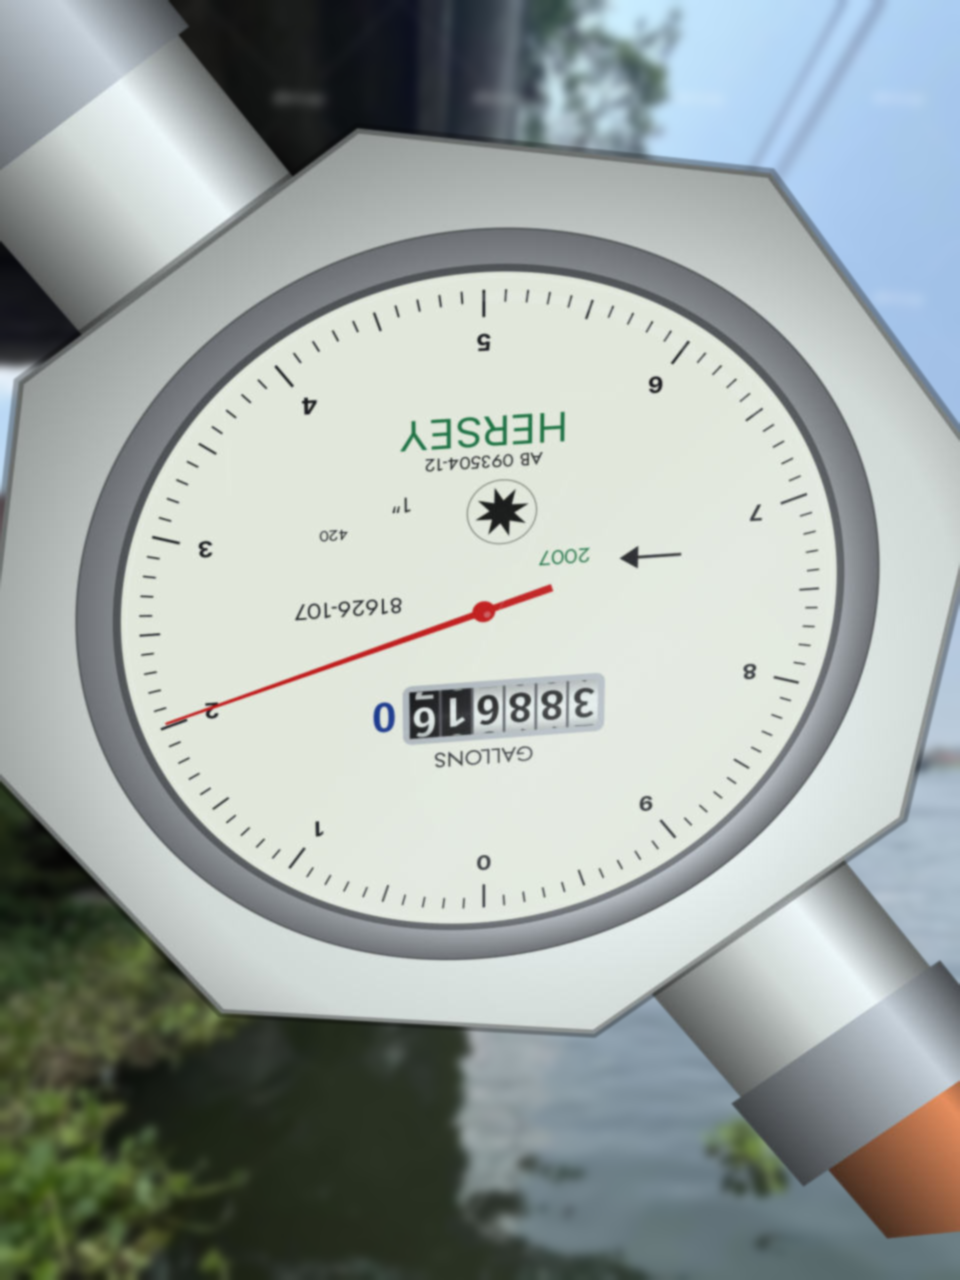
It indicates 3886162.0 gal
